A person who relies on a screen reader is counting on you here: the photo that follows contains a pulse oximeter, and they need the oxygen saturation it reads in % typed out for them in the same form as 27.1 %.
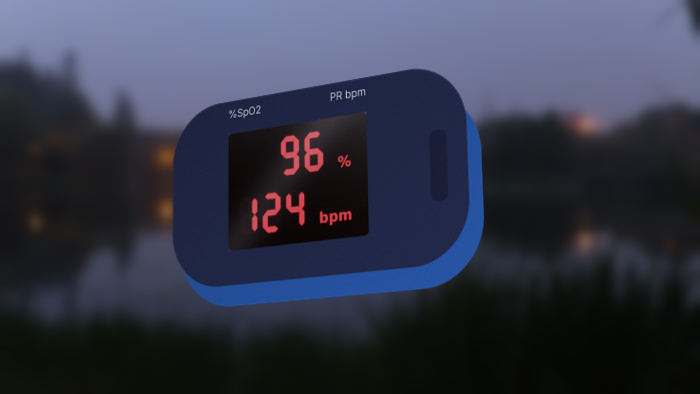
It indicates 96 %
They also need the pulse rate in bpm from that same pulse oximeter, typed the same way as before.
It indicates 124 bpm
